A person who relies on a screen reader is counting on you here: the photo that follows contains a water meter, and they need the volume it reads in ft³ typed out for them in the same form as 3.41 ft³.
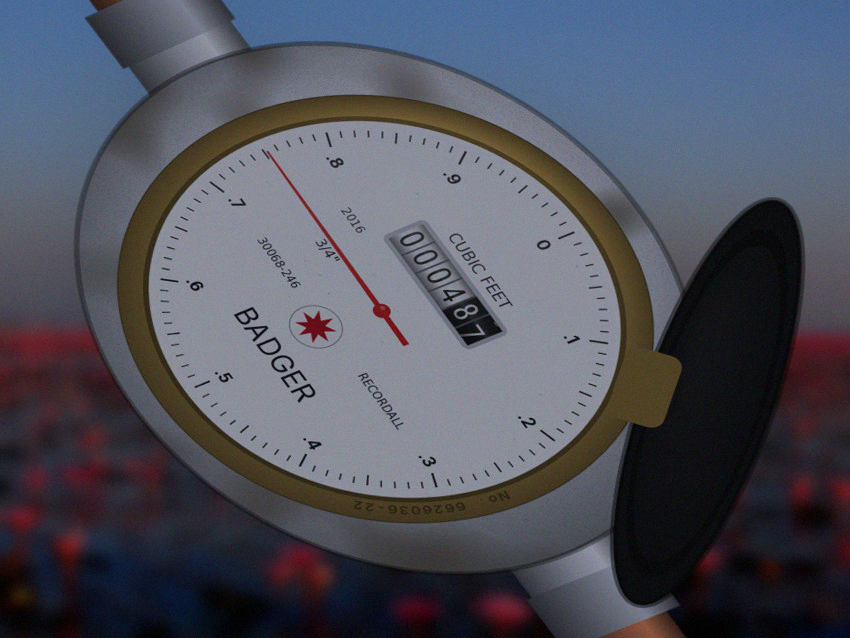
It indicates 486.75 ft³
